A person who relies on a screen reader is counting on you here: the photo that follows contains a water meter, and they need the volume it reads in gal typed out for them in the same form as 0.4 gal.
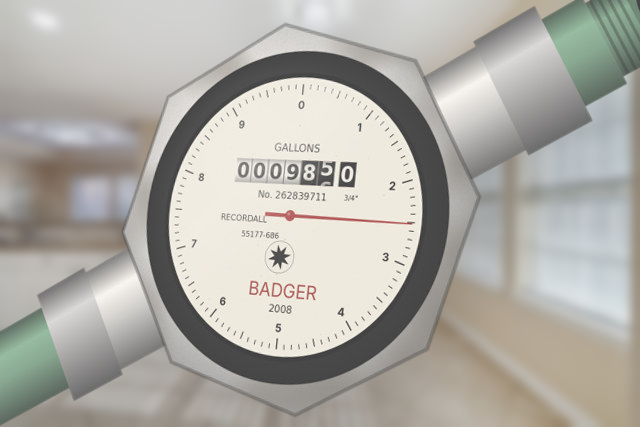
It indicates 9852.5 gal
